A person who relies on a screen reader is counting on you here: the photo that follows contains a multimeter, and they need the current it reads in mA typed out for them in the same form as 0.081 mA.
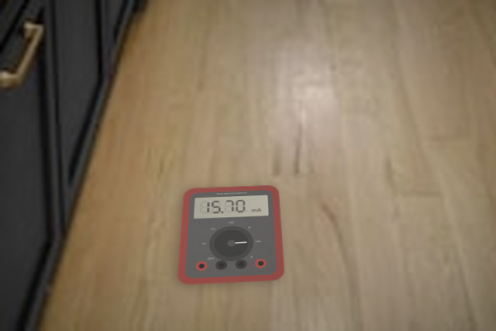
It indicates 15.70 mA
